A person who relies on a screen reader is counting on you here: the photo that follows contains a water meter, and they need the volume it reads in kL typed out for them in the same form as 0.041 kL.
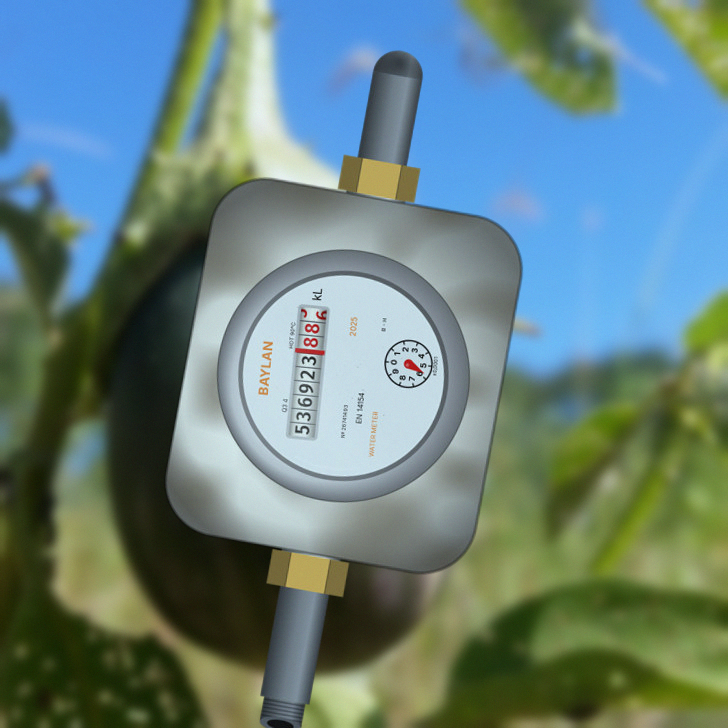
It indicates 536923.8855 kL
